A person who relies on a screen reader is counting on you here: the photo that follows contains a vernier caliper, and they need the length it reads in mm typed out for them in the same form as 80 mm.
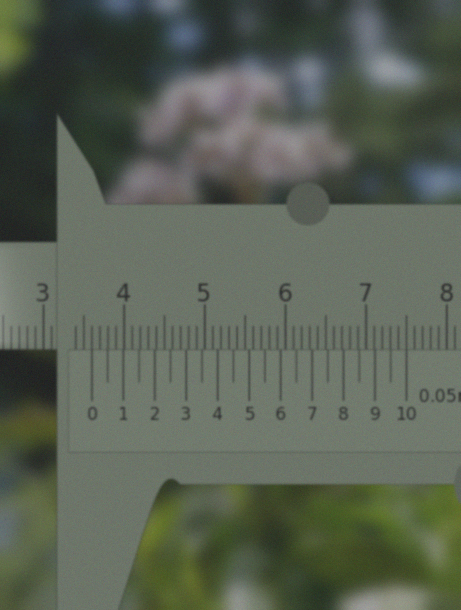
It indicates 36.0 mm
